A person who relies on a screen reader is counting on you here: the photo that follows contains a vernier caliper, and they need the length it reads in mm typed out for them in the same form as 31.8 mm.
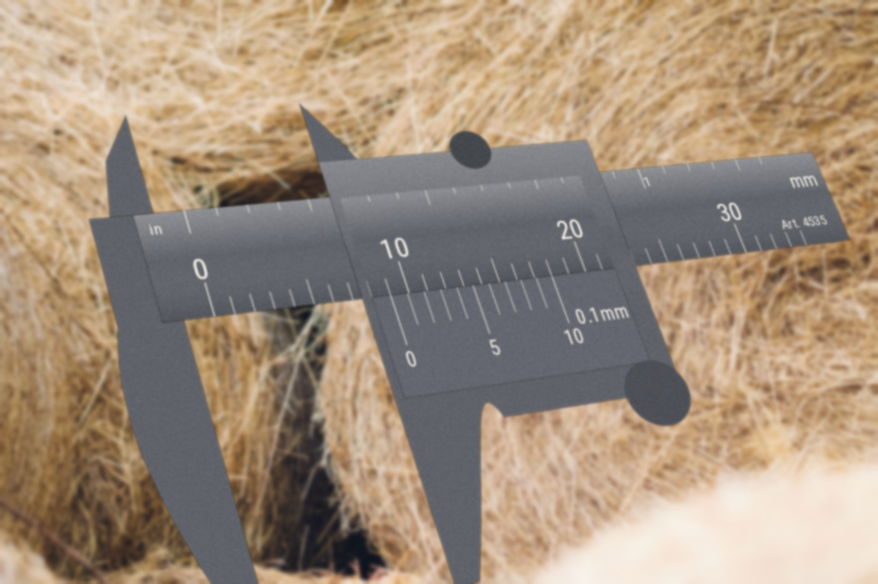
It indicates 9.0 mm
